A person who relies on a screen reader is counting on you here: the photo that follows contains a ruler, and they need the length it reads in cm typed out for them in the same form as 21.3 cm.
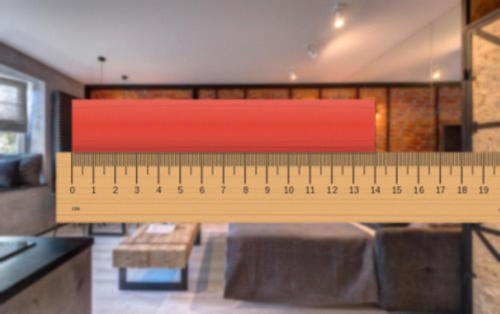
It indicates 14 cm
